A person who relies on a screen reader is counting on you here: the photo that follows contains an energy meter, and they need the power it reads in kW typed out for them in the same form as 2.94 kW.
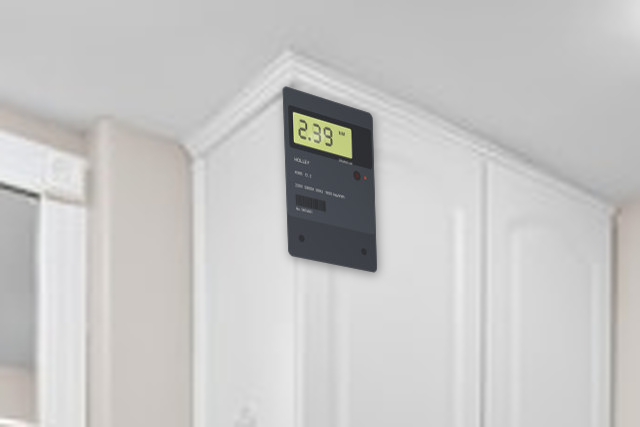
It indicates 2.39 kW
